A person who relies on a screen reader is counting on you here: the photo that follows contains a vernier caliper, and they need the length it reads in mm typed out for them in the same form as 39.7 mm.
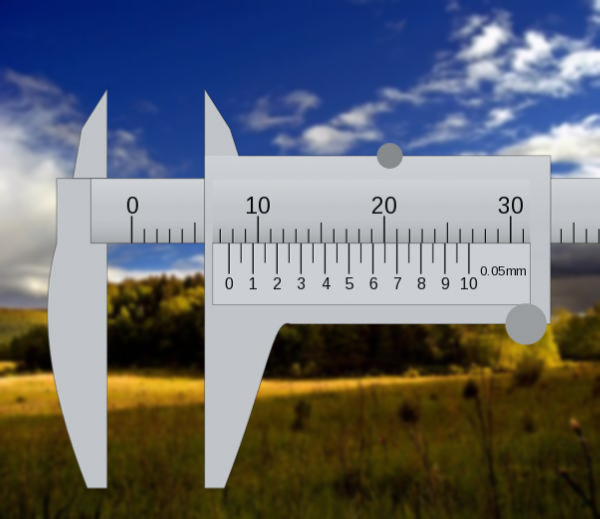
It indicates 7.7 mm
